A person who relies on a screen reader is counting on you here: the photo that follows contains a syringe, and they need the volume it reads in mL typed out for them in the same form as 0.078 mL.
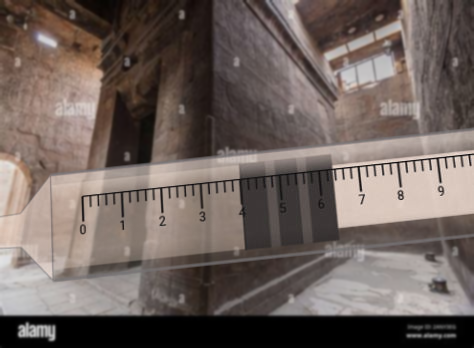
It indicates 4 mL
